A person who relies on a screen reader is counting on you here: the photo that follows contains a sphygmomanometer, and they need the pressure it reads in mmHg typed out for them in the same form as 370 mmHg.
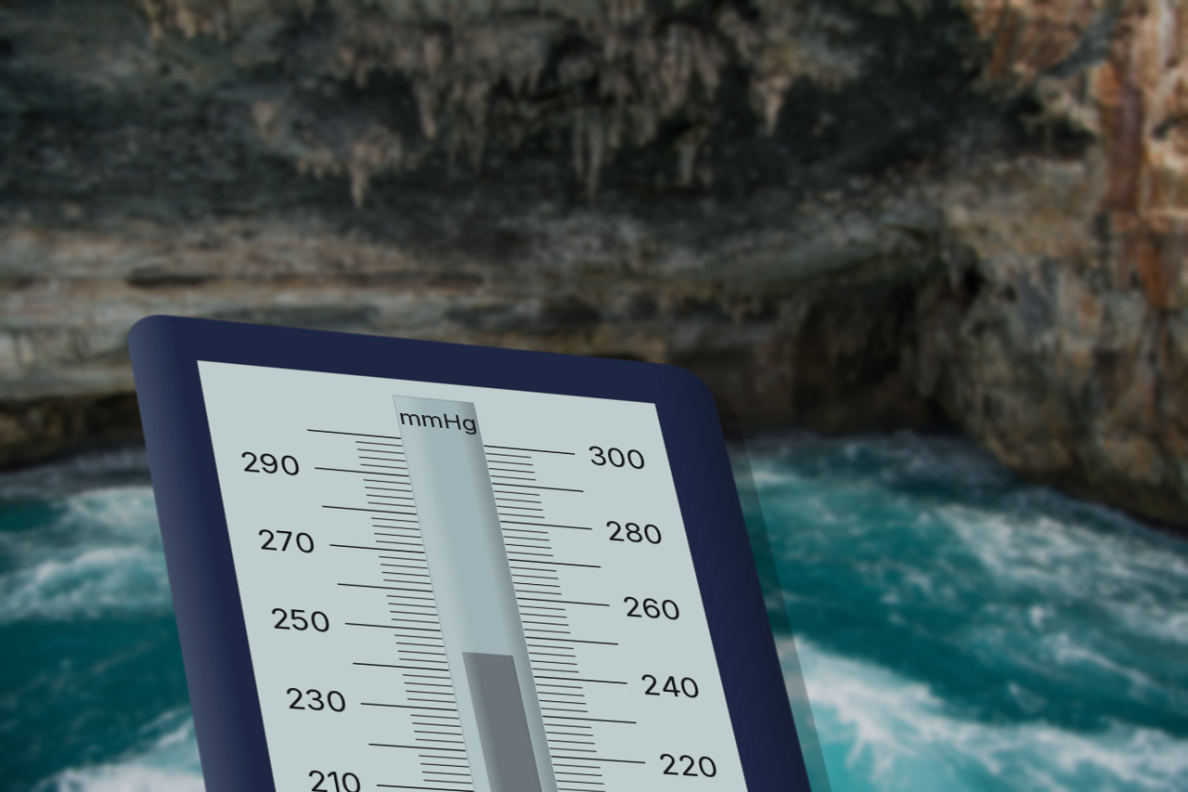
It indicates 245 mmHg
